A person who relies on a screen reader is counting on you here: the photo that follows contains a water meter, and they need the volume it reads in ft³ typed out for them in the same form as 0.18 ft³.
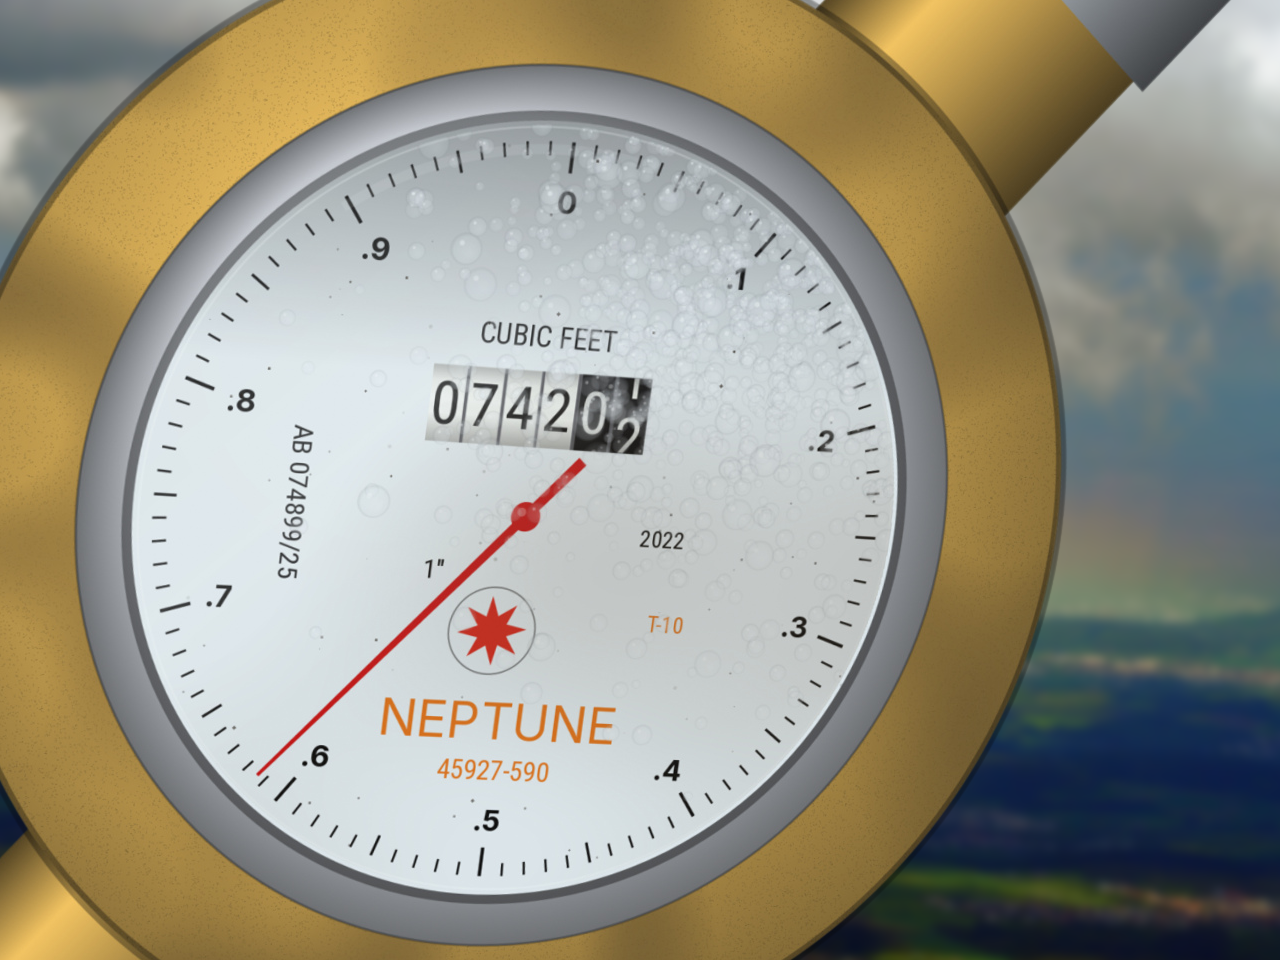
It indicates 74201.61 ft³
